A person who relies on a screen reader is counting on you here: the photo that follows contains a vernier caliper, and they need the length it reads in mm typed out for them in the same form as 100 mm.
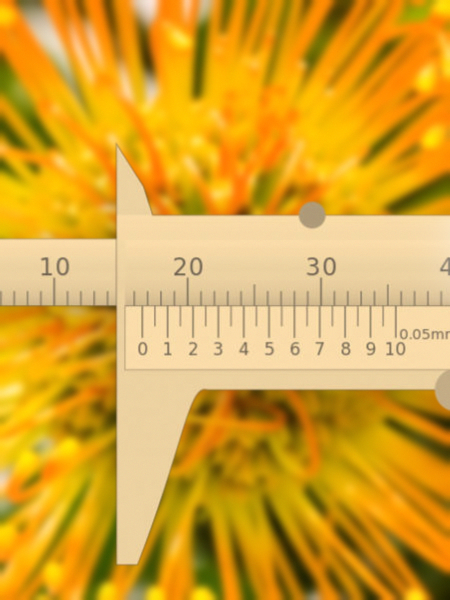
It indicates 16.6 mm
